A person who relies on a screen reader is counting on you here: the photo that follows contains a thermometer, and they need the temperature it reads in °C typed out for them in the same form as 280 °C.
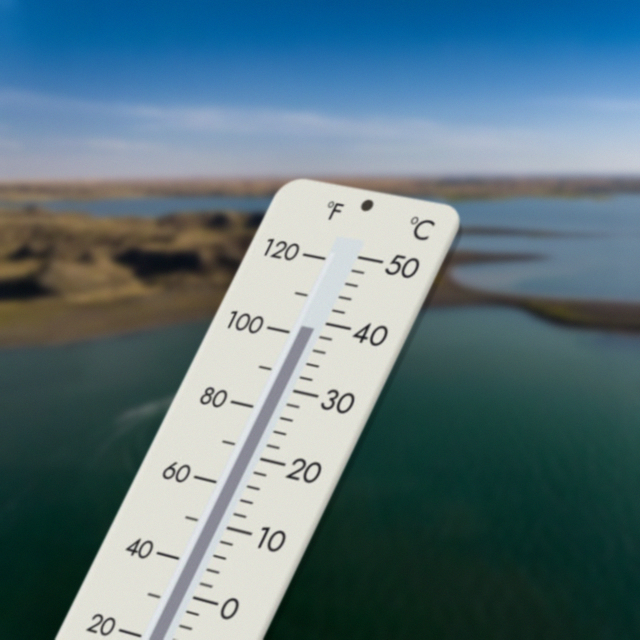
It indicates 39 °C
